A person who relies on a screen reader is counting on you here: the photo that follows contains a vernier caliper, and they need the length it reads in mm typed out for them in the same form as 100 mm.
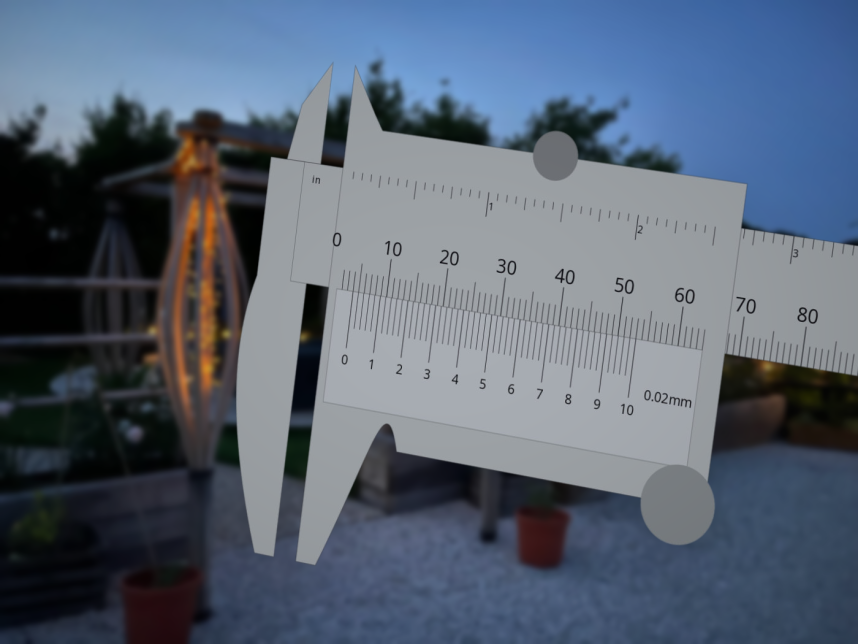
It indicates 4.0 mm
